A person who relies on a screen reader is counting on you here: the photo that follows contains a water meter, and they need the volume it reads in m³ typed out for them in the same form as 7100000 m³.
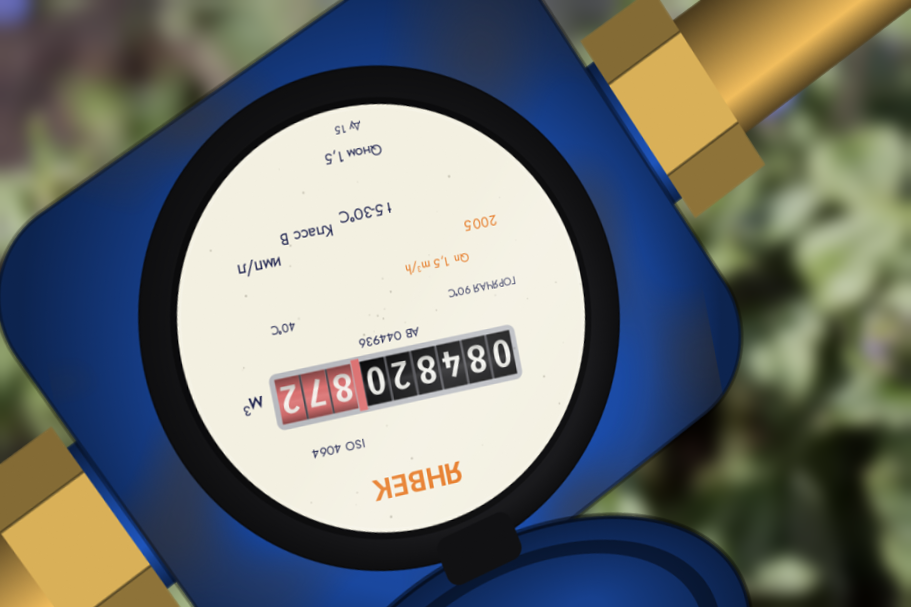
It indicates 84820.872 m³
